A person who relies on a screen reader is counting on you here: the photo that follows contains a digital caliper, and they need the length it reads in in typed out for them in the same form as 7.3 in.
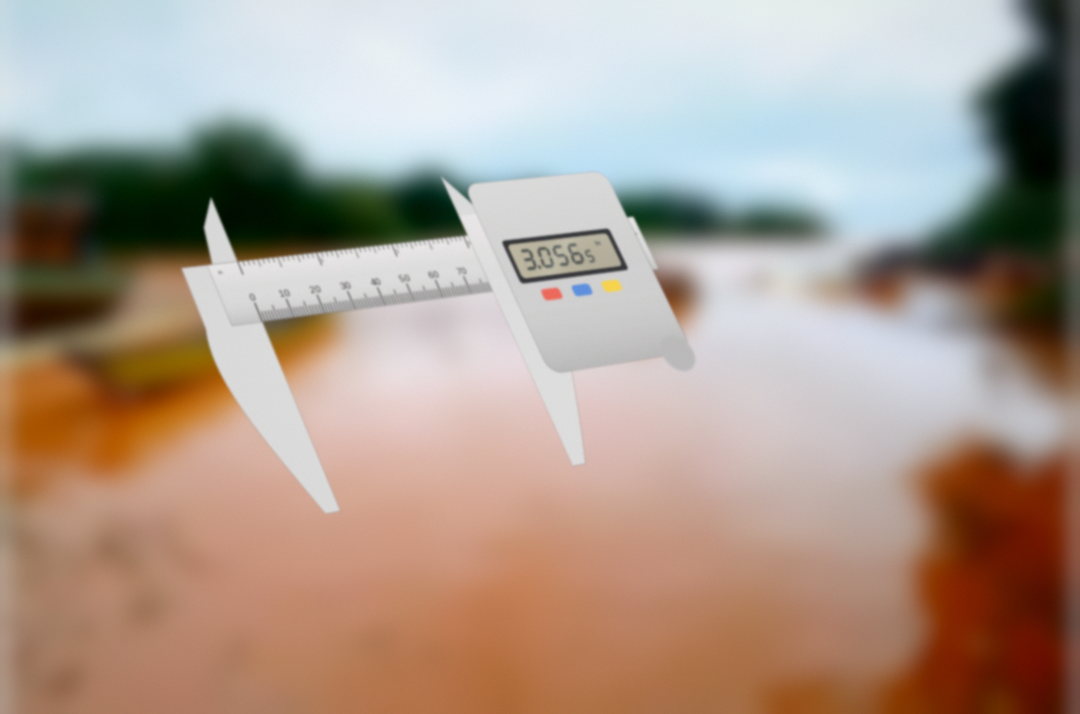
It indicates 3.0565 in
